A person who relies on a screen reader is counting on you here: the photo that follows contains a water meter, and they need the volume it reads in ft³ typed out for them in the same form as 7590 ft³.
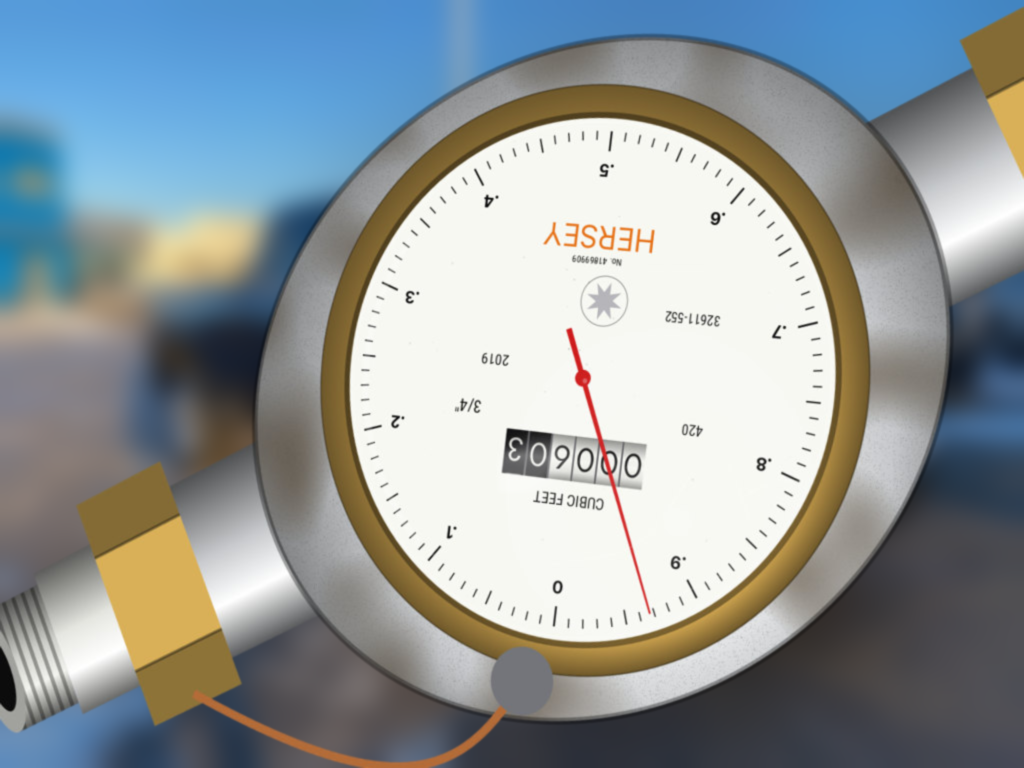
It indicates 602.93 ft³
